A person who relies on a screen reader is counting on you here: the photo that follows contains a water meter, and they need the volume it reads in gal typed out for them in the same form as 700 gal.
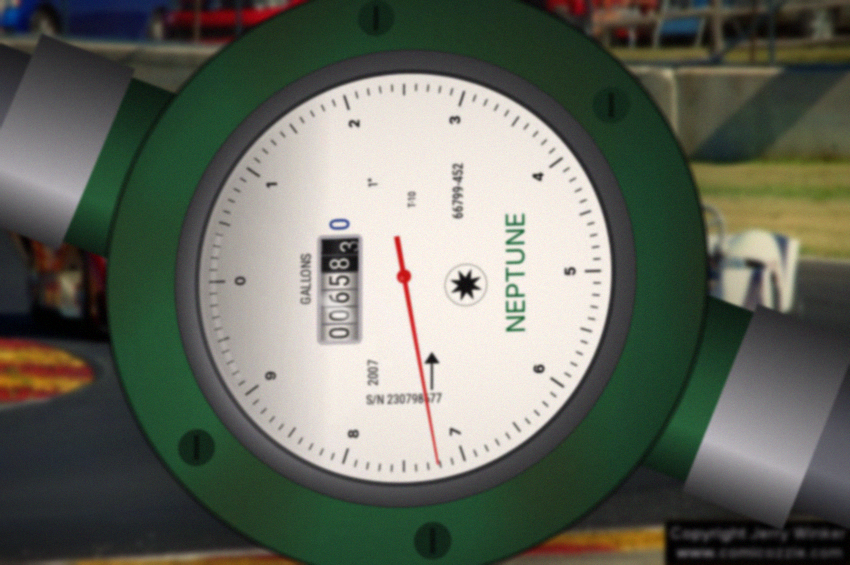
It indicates 65827.2 gal
